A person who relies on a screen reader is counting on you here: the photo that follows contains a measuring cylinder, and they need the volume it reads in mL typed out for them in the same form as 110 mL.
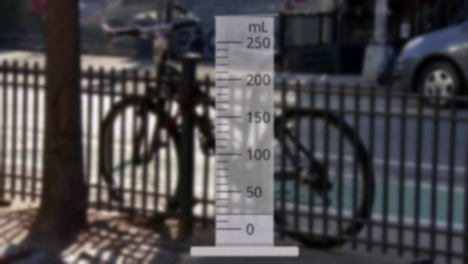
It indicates 20 mL
